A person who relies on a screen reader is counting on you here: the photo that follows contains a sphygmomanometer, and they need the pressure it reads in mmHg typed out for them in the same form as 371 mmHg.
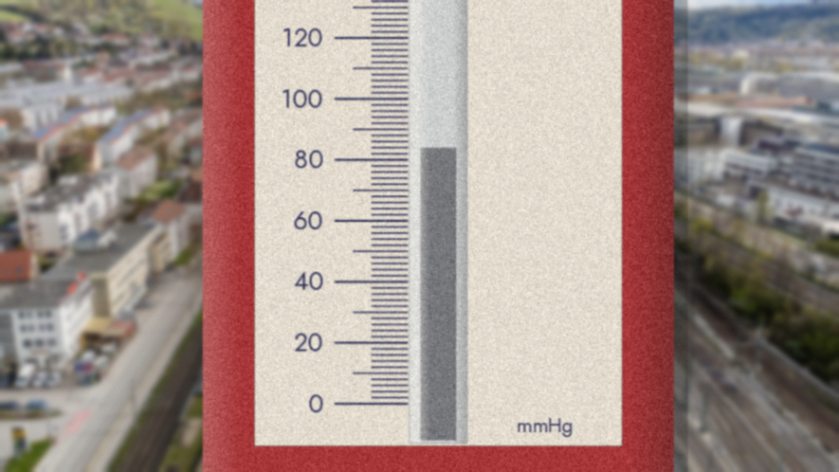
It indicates 84 mmHg
